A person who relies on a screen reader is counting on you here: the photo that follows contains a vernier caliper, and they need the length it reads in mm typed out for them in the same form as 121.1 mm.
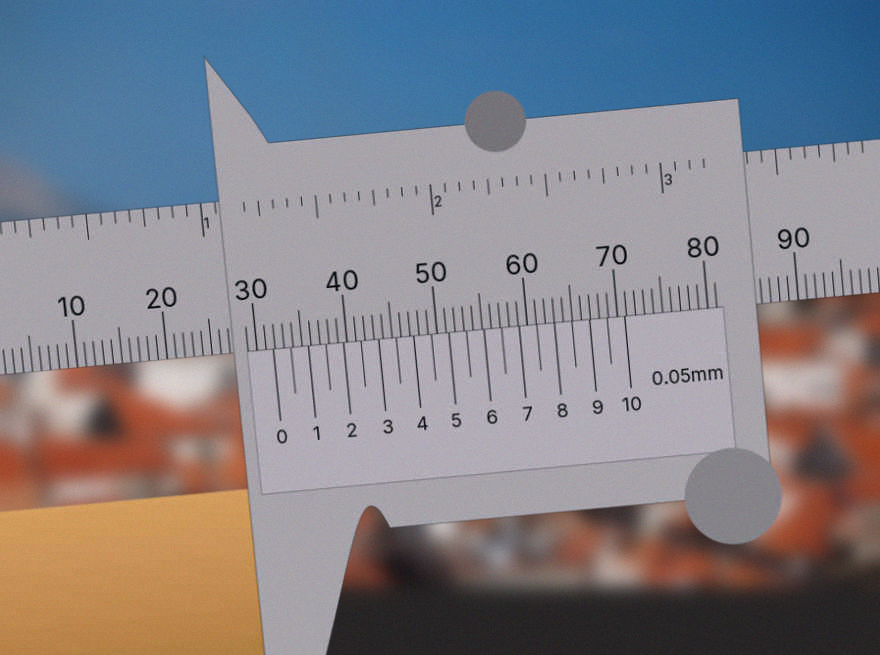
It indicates 31.8 mm
